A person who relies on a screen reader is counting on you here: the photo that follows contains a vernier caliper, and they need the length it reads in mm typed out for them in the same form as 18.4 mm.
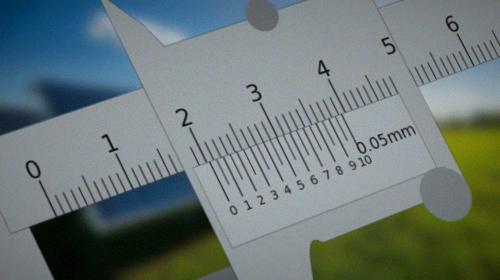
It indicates 20.4 mm
